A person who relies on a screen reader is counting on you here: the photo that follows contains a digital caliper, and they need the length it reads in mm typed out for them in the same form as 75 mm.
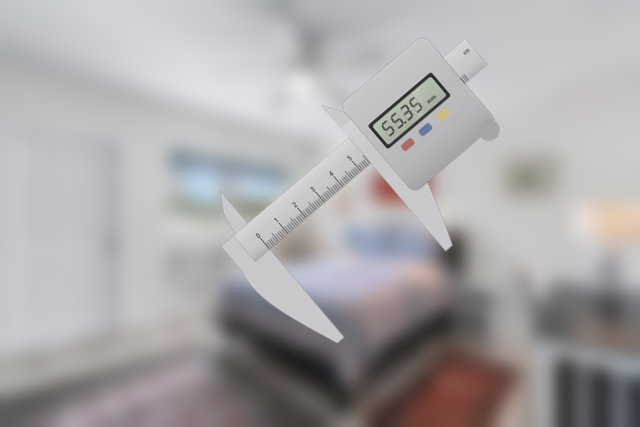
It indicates 55.35 mm
